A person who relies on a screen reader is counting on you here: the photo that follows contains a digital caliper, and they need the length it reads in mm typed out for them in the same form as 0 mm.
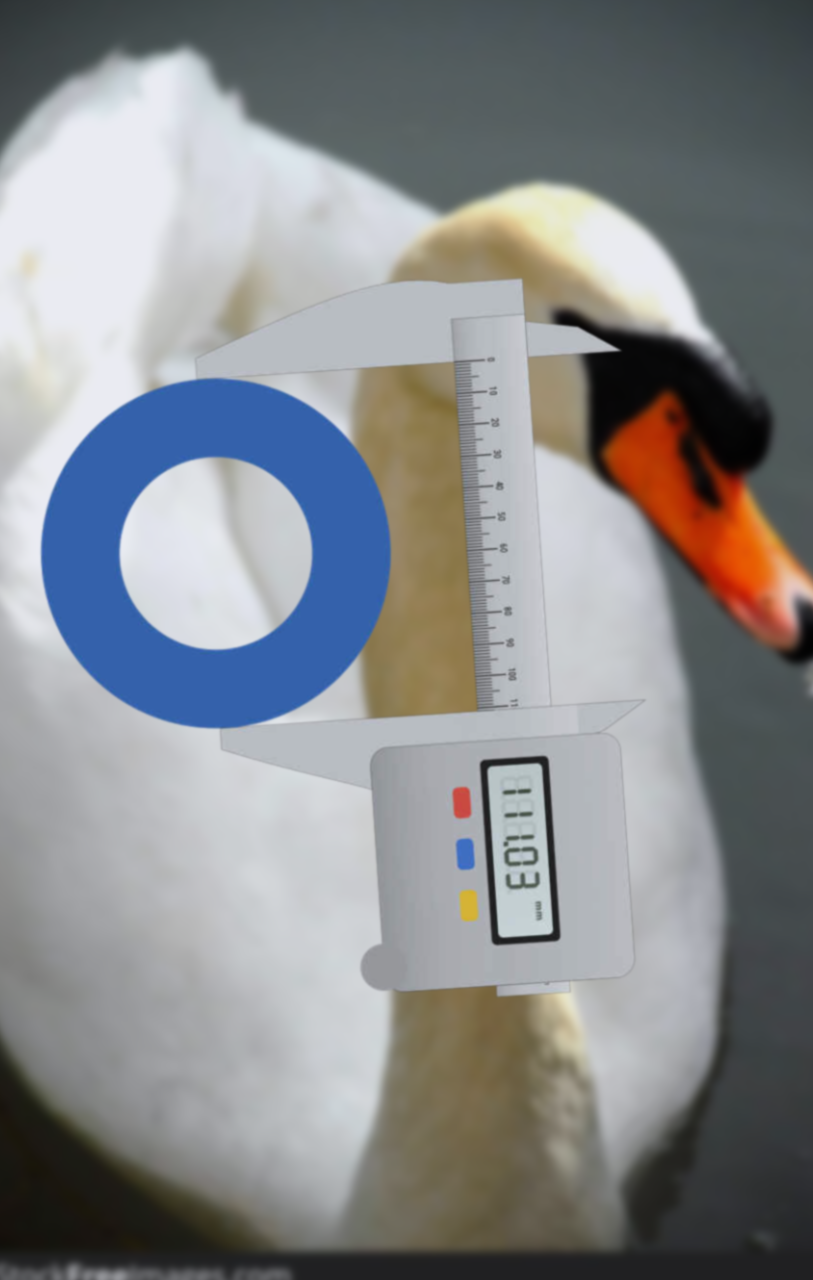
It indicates 111.03 mm
